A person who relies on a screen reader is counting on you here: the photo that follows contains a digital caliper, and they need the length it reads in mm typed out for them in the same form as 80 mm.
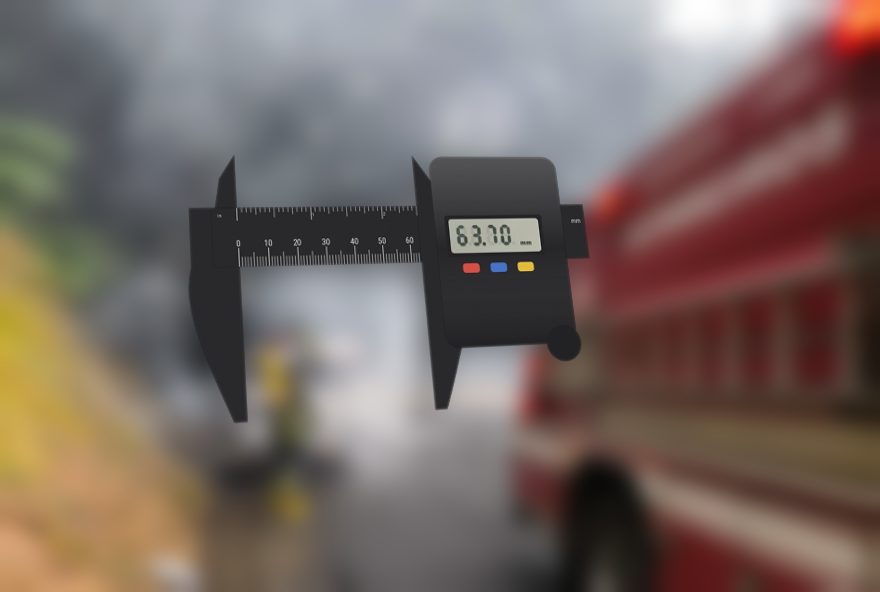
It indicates 63.70 mm
